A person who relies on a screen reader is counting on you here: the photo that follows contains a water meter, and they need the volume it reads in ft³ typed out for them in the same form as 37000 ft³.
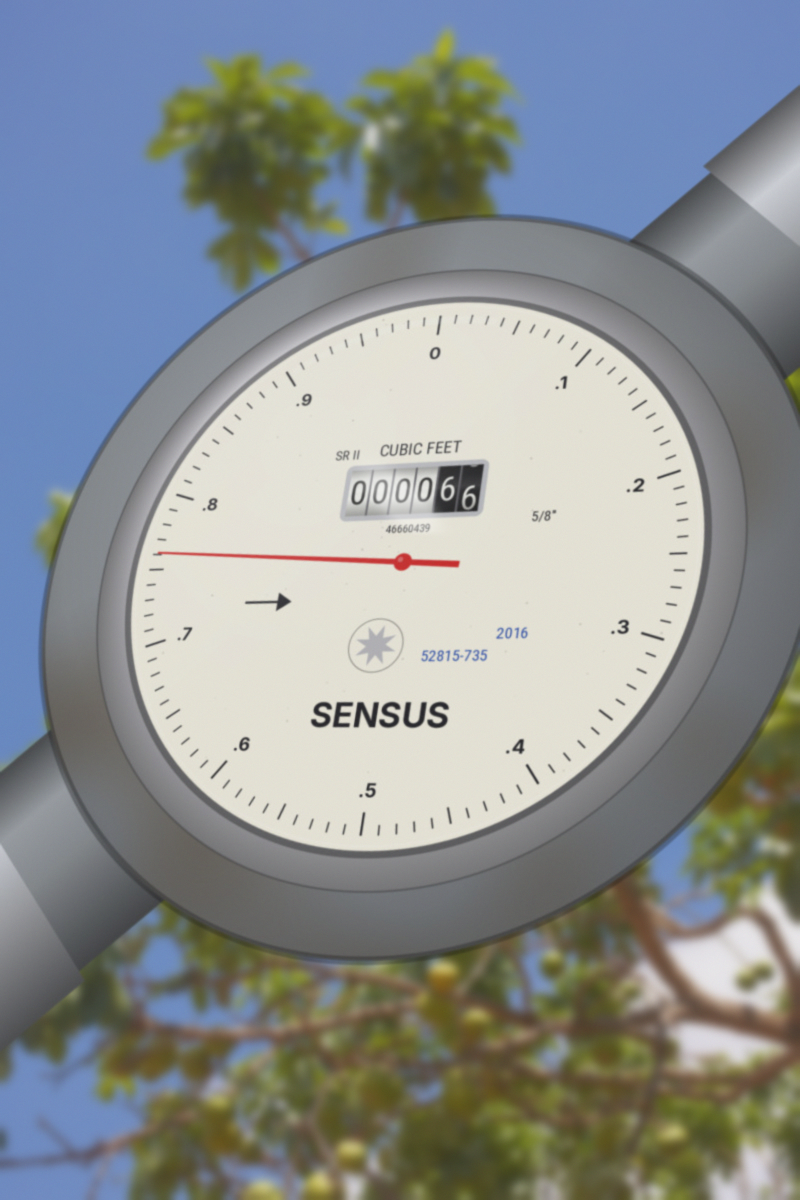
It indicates 65.76 ft³
